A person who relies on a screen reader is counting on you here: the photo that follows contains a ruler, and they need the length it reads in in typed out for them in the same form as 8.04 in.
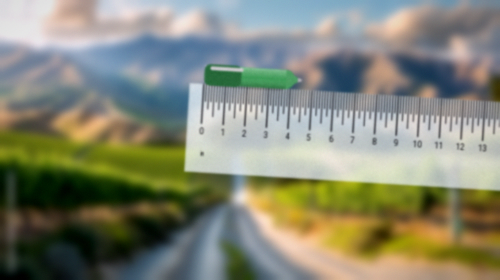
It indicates 4.5 in
